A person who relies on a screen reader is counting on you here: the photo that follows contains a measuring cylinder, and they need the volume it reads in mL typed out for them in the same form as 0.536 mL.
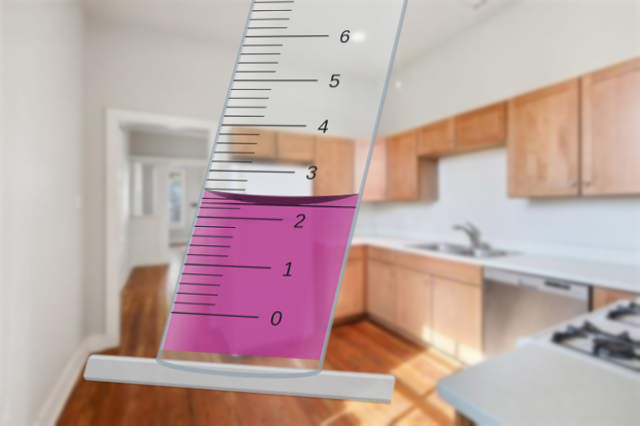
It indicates 2.3 mL
